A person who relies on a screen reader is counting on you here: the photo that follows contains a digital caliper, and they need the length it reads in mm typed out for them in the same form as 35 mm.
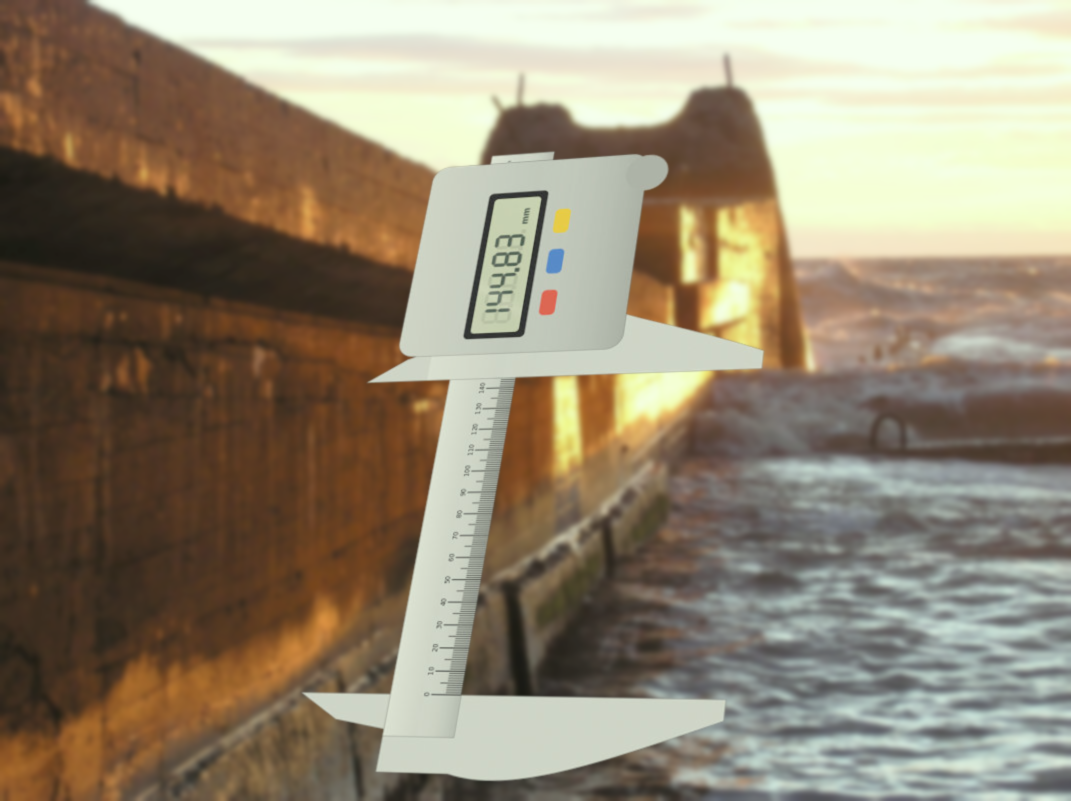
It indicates 144.83 mm
